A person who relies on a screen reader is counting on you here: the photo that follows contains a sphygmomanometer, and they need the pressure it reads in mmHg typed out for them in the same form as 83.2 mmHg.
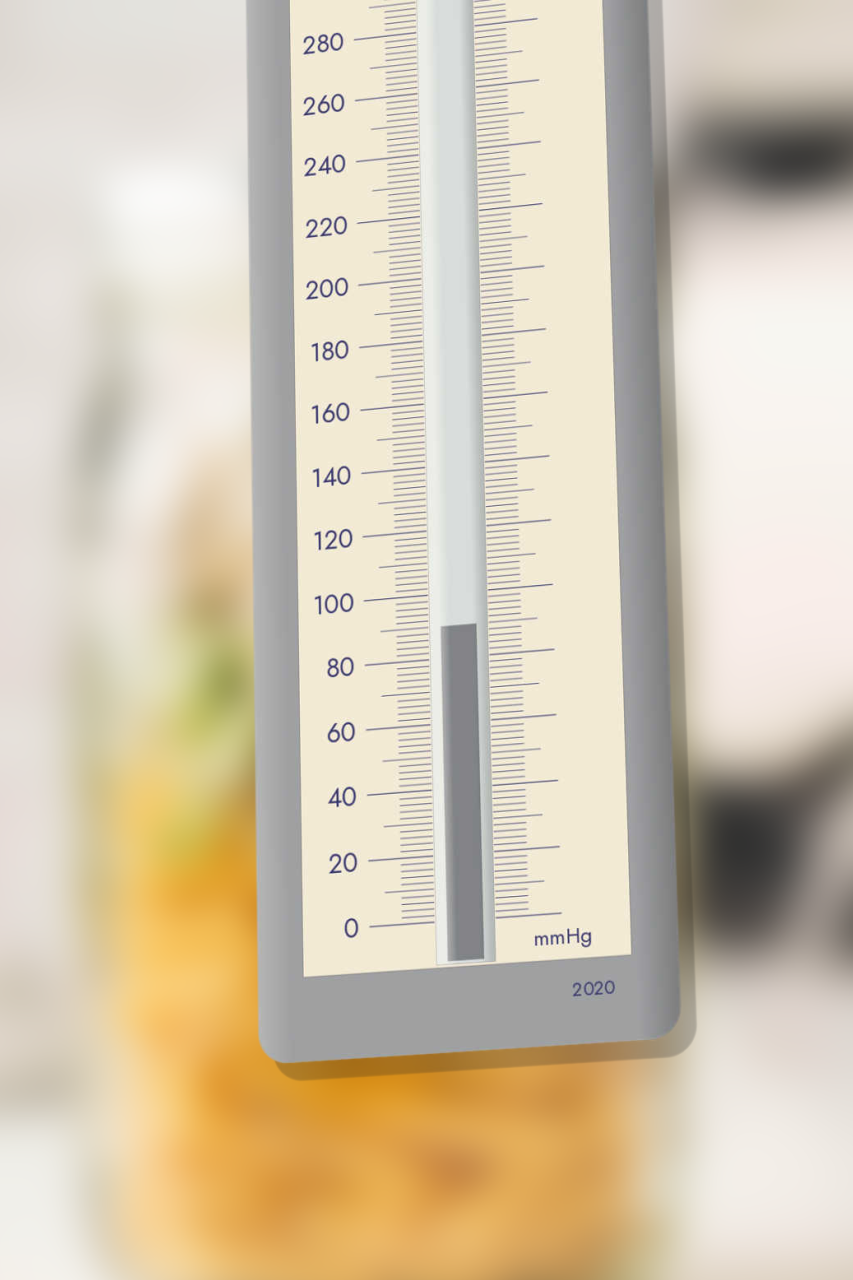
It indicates 90 mmHg
